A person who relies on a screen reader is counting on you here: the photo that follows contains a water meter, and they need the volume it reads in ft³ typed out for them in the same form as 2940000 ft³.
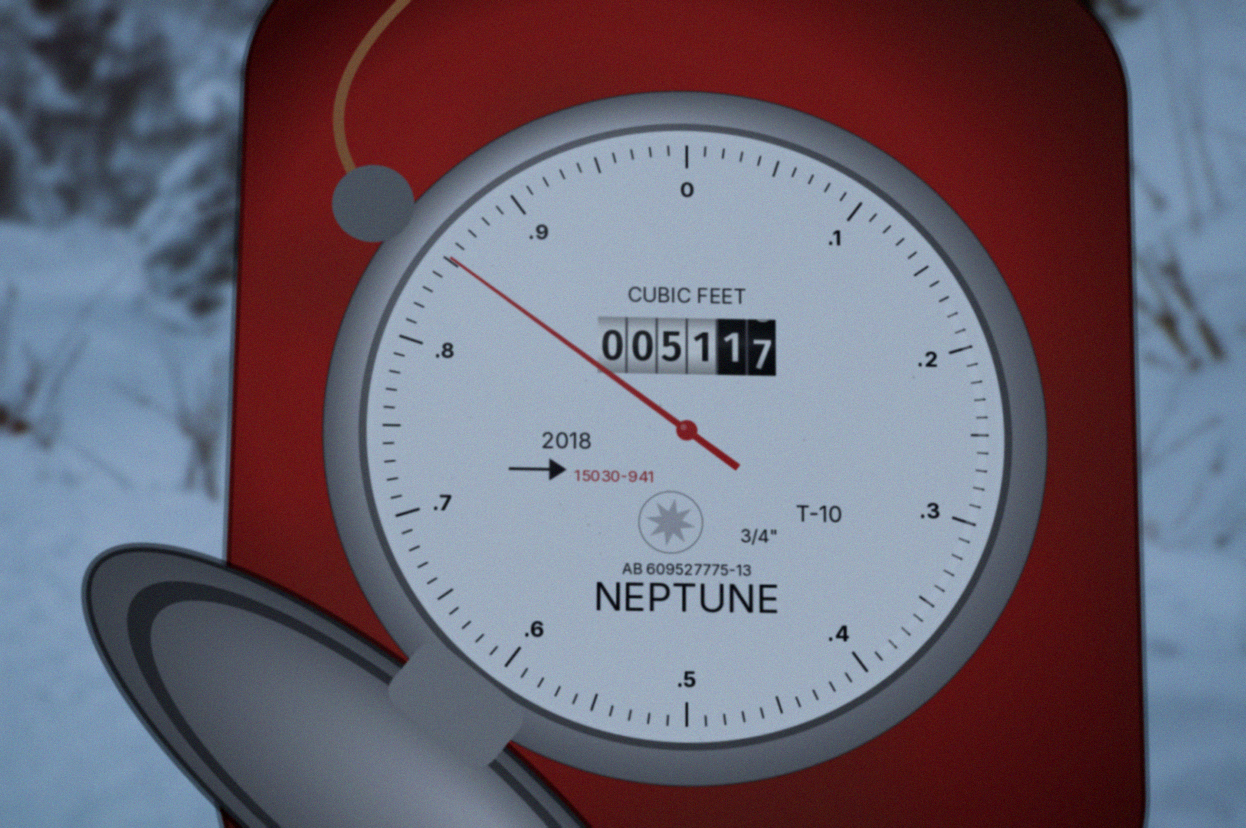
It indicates 5116.85 ft³
